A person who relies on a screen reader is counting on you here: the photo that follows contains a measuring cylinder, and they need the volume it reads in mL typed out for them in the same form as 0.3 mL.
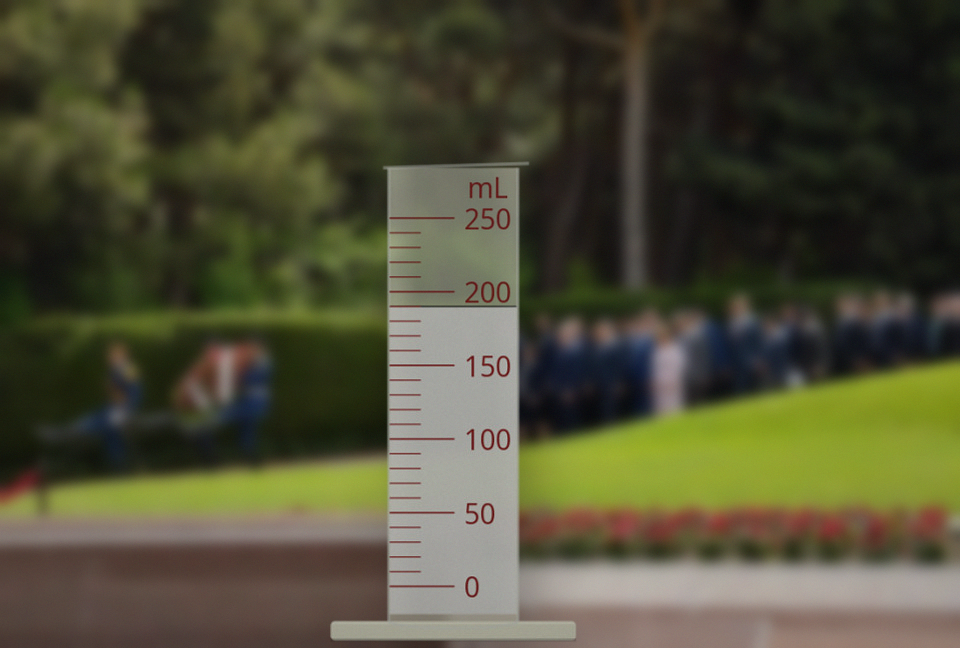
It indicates 190 mL
